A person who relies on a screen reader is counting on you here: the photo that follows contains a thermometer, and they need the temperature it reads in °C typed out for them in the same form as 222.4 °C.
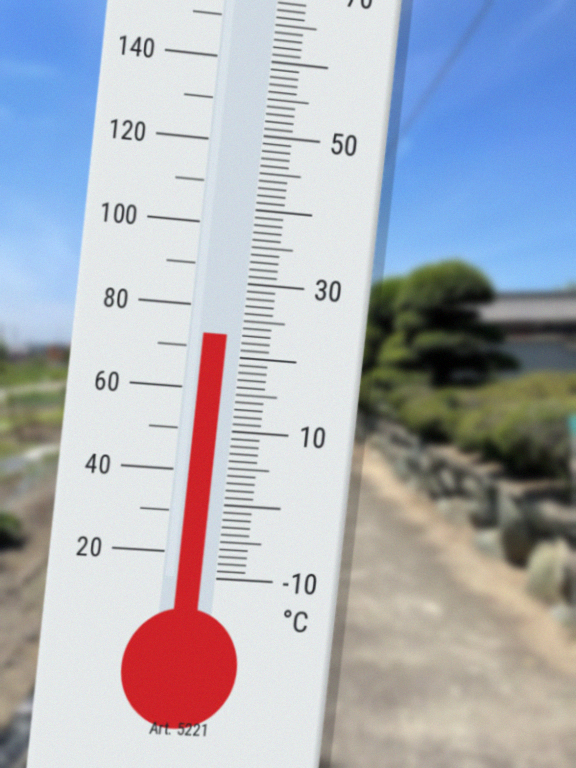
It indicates 23 °C
